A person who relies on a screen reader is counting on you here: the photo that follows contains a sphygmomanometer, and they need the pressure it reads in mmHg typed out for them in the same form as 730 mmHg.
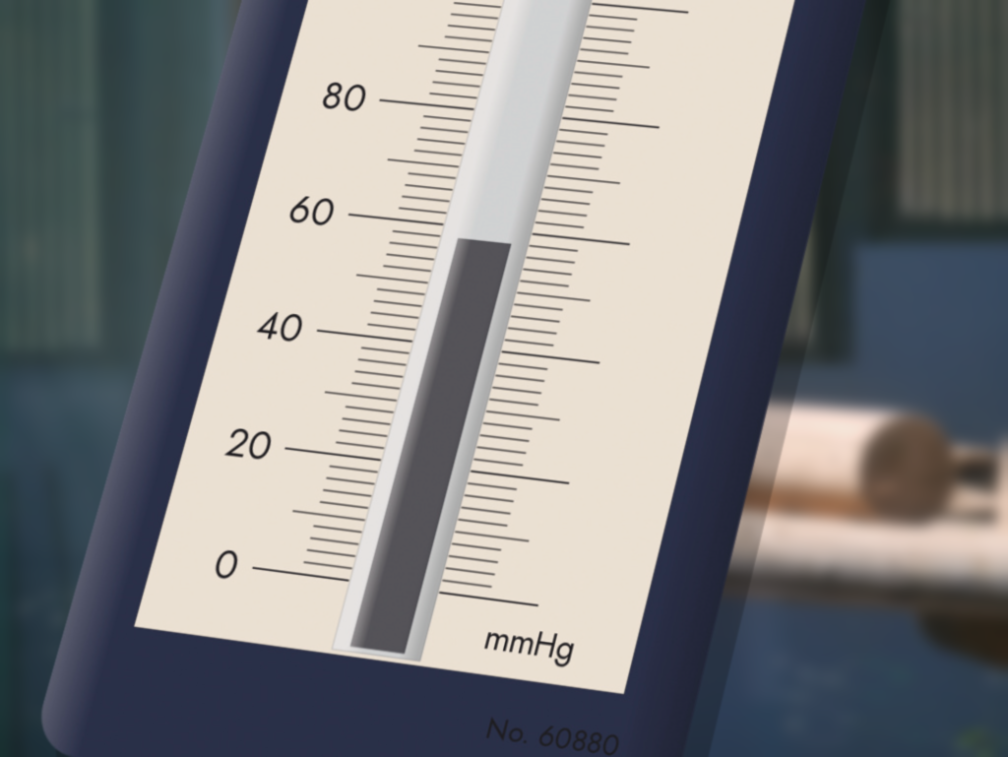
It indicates 58 mmHg
